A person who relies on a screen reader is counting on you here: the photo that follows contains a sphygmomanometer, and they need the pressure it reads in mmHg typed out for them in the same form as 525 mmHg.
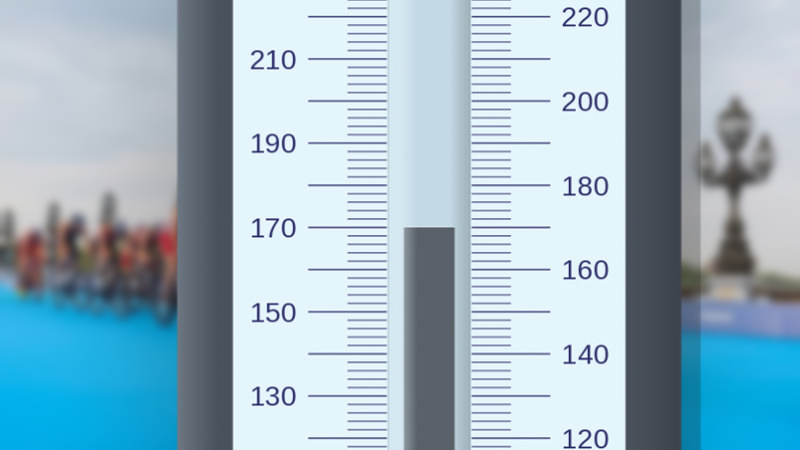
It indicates 170 mmHg
